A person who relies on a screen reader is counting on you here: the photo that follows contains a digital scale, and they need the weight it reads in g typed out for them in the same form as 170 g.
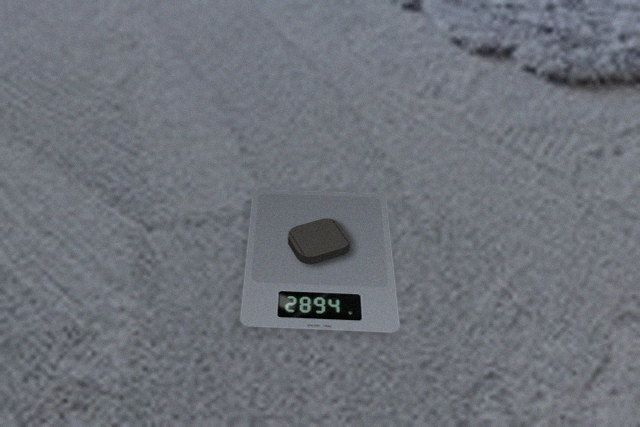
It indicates 2894 g
